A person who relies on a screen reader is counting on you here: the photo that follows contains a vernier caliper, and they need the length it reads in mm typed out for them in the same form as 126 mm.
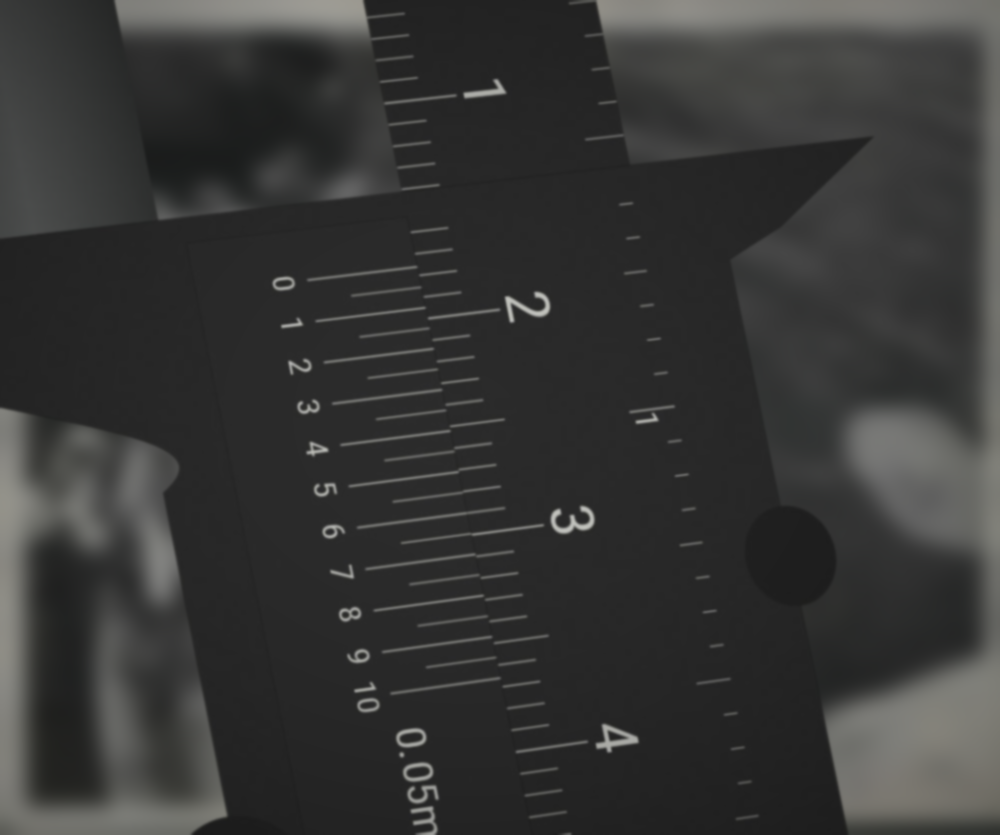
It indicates 17.6 mm
